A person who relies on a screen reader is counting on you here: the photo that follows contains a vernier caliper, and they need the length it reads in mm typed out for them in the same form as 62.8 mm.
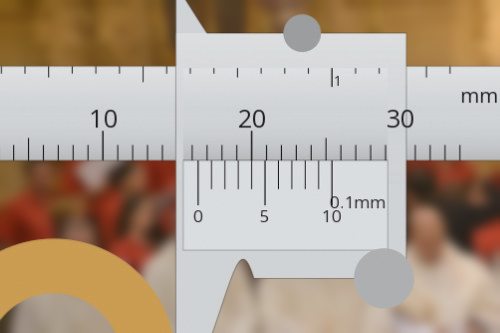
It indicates 16.4 mm
